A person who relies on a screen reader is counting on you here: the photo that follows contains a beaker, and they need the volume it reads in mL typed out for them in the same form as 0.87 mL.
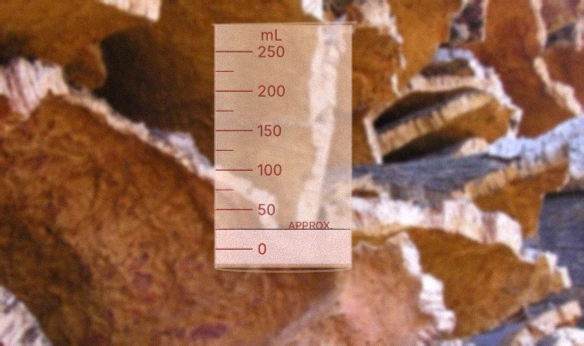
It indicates 25 mL
